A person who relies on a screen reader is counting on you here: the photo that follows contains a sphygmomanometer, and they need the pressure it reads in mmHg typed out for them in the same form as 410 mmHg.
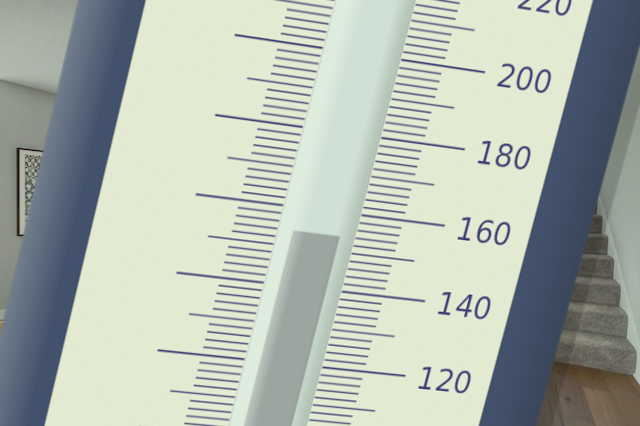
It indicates 154 mmHg
